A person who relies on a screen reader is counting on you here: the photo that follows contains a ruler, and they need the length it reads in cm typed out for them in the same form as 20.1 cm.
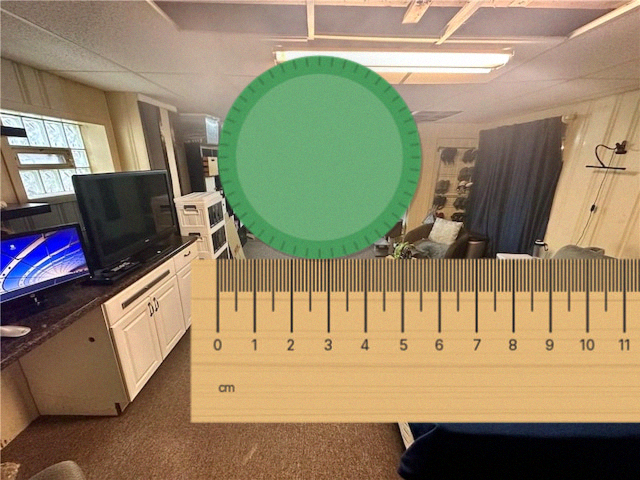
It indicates 5.5 cm
